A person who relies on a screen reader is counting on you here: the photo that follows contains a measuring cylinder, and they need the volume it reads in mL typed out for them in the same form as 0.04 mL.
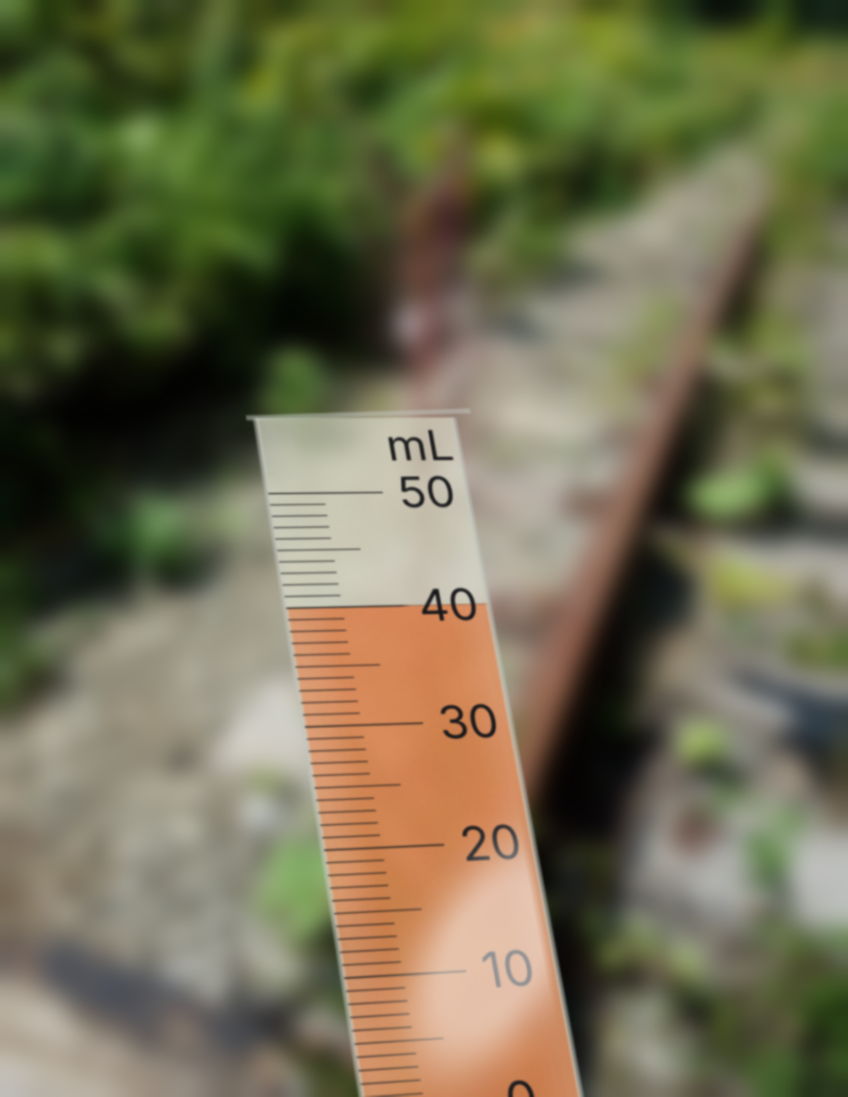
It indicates 40 mL
